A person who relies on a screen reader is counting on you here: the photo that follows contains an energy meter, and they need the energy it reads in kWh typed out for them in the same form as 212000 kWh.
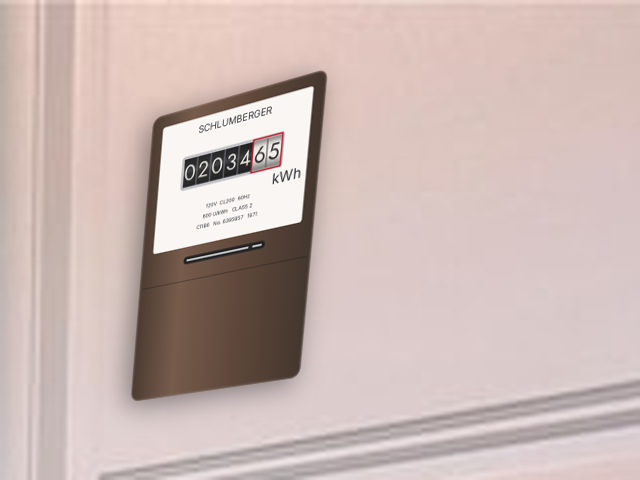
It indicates 2034.65 kWh
